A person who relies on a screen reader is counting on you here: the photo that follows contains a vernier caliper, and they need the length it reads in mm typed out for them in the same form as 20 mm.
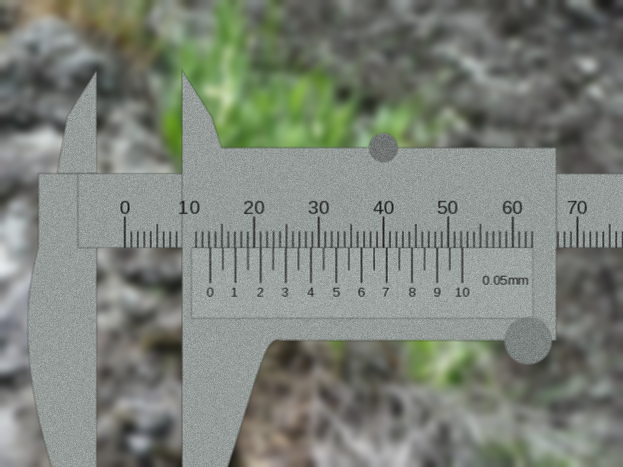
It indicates 13.2 mm
